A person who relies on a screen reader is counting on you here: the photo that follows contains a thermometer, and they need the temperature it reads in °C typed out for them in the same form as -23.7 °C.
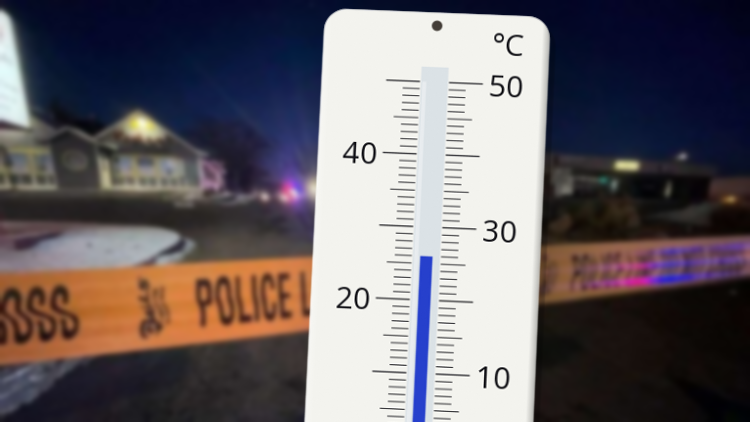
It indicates 26 °C
